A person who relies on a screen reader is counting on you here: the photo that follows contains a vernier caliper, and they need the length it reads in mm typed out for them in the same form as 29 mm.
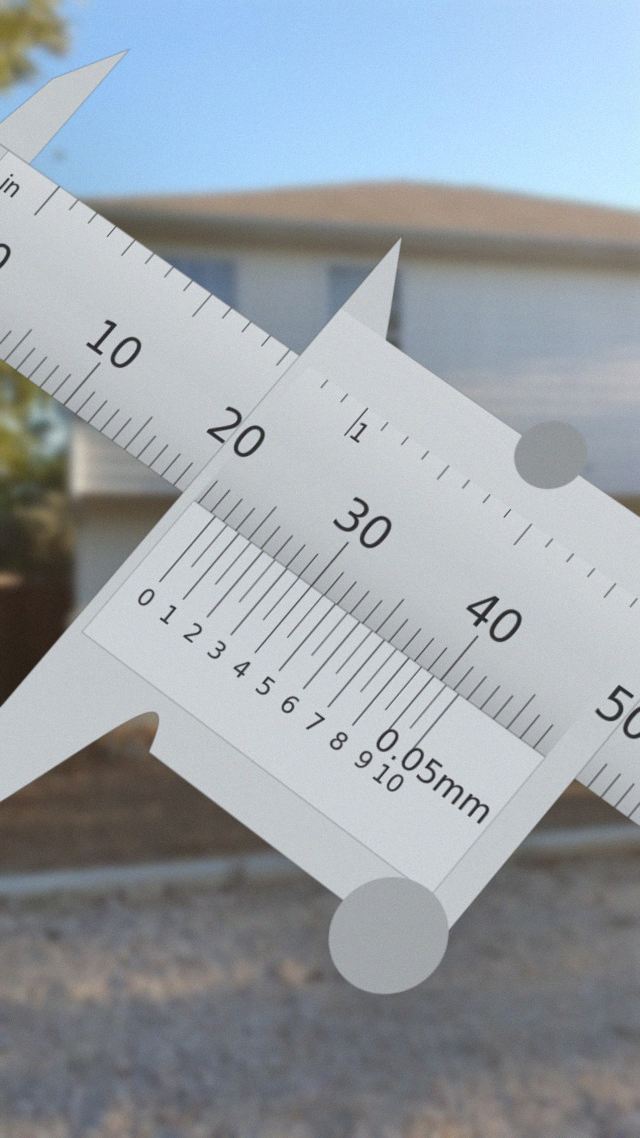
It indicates 22.4 mm
